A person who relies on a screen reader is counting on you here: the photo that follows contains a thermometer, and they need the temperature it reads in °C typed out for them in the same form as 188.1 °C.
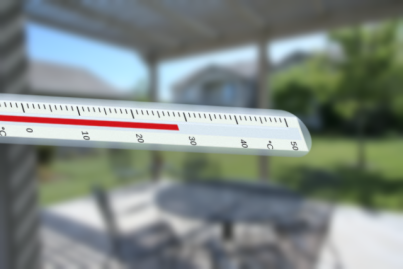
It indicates 28 °C
